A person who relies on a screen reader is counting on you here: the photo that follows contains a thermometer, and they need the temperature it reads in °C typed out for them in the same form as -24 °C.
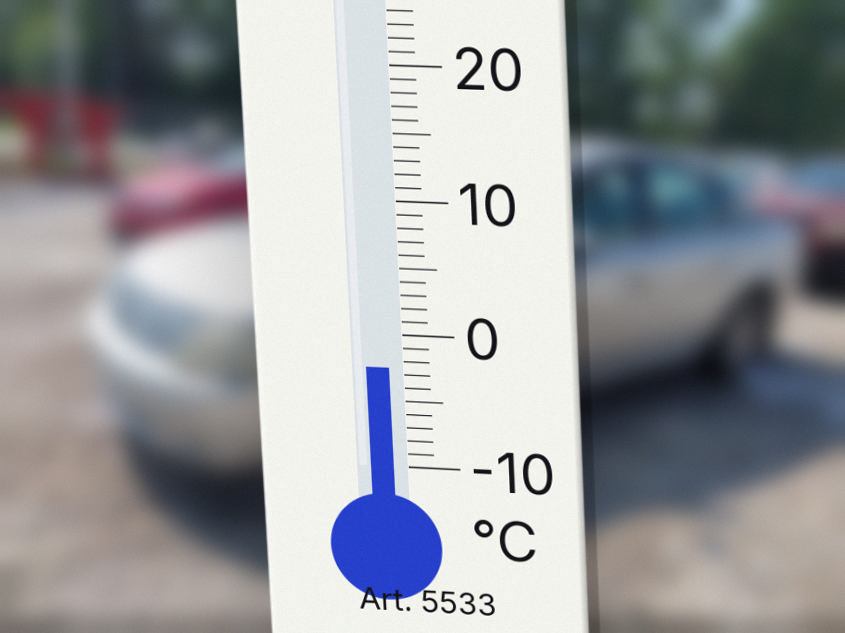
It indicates -2.5 °C
